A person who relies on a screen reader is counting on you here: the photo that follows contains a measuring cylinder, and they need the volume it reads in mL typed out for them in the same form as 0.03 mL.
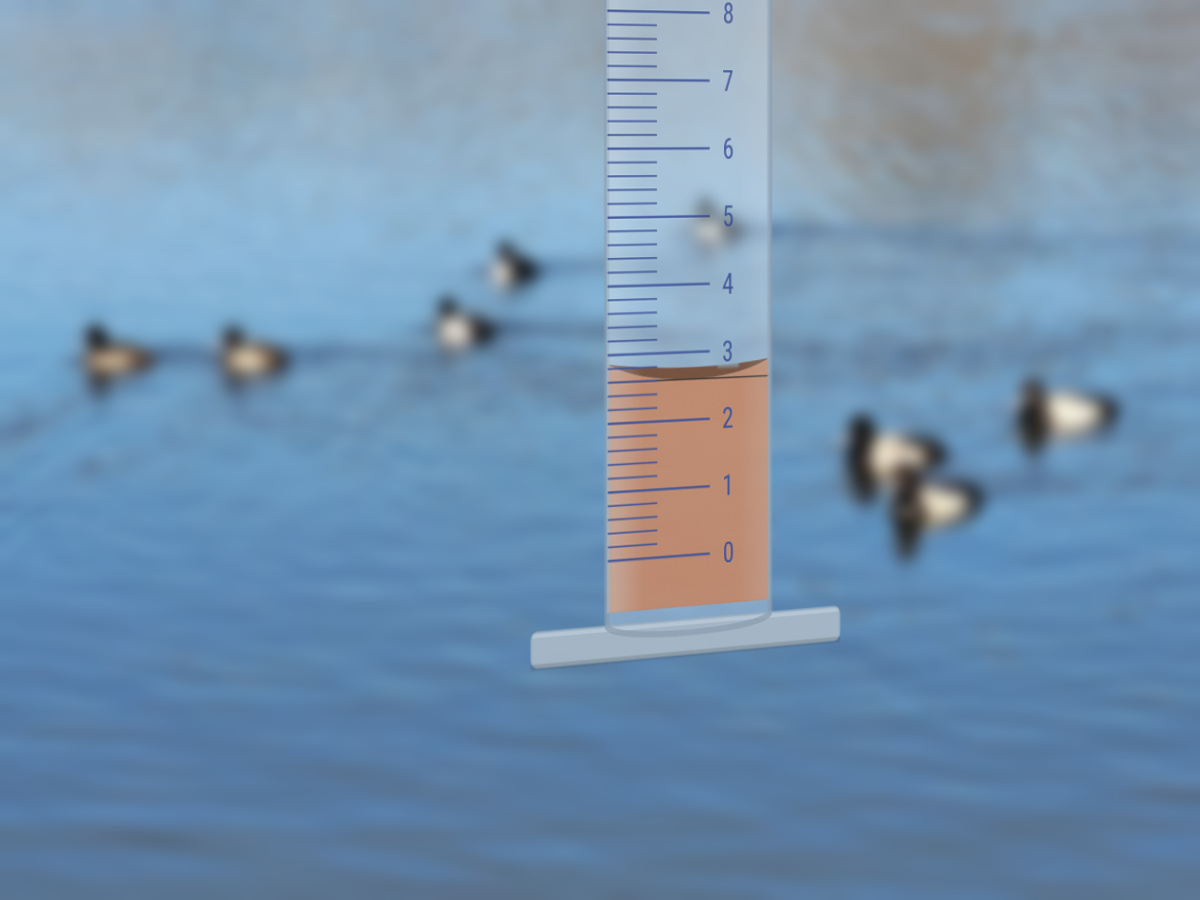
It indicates 2.6 mL
